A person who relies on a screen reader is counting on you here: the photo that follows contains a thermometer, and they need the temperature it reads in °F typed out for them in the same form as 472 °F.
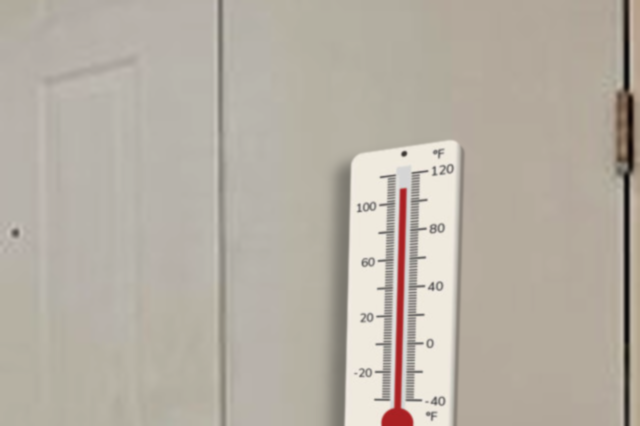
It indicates 110 °F
